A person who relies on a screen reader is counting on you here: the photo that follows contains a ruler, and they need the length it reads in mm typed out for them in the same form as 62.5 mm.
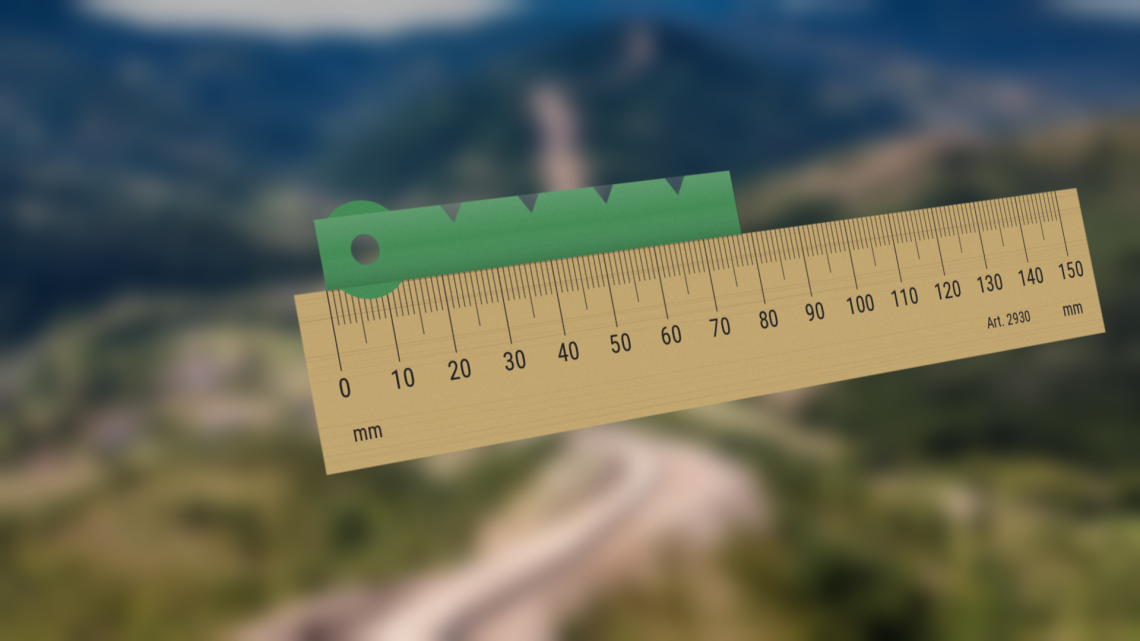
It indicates 78 mm
